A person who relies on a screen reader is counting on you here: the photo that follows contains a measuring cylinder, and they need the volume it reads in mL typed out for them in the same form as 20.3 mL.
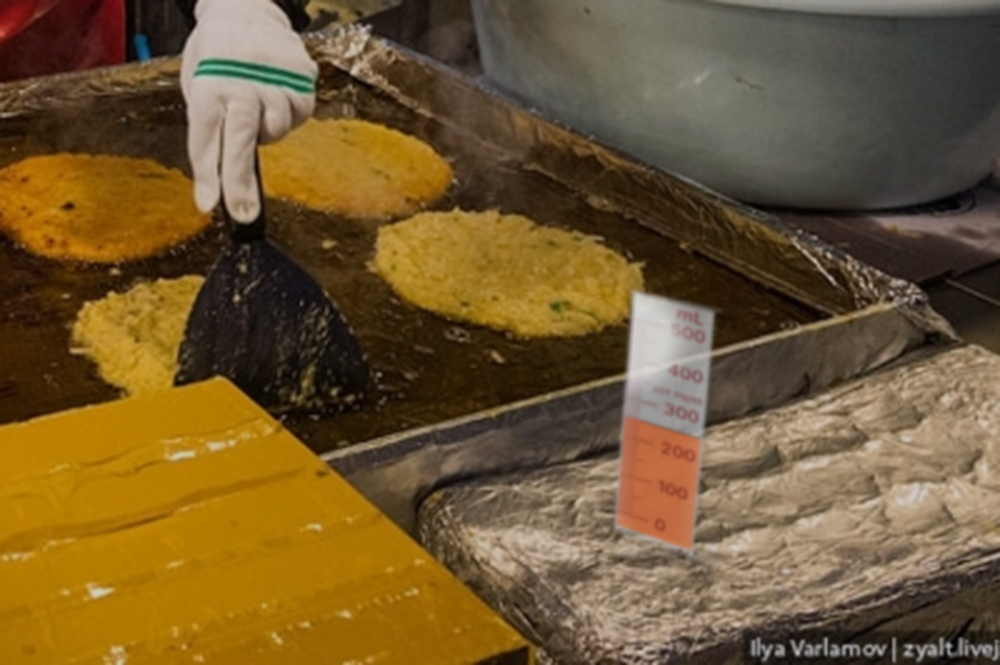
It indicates 250 mL
